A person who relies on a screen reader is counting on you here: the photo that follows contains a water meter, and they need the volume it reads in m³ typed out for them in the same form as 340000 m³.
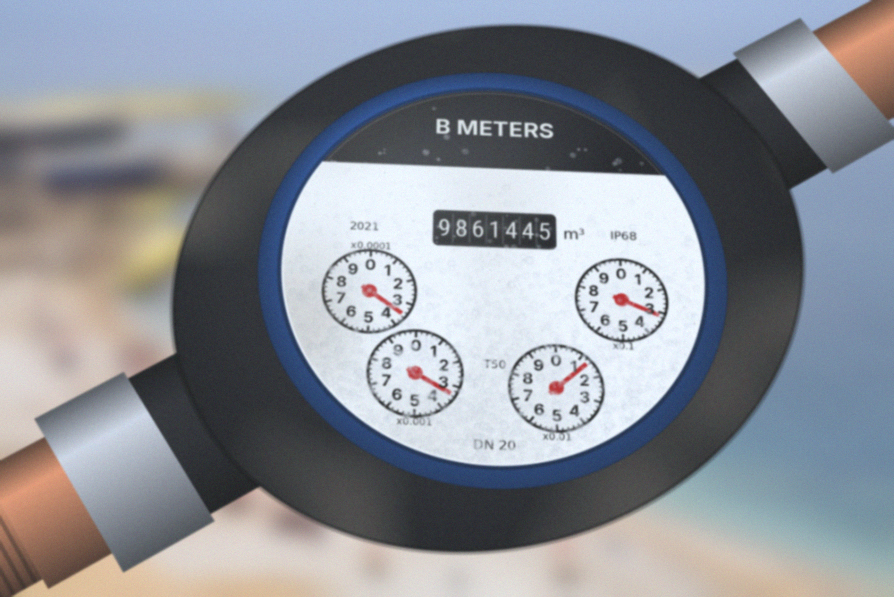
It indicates 9861445.3133 m³
